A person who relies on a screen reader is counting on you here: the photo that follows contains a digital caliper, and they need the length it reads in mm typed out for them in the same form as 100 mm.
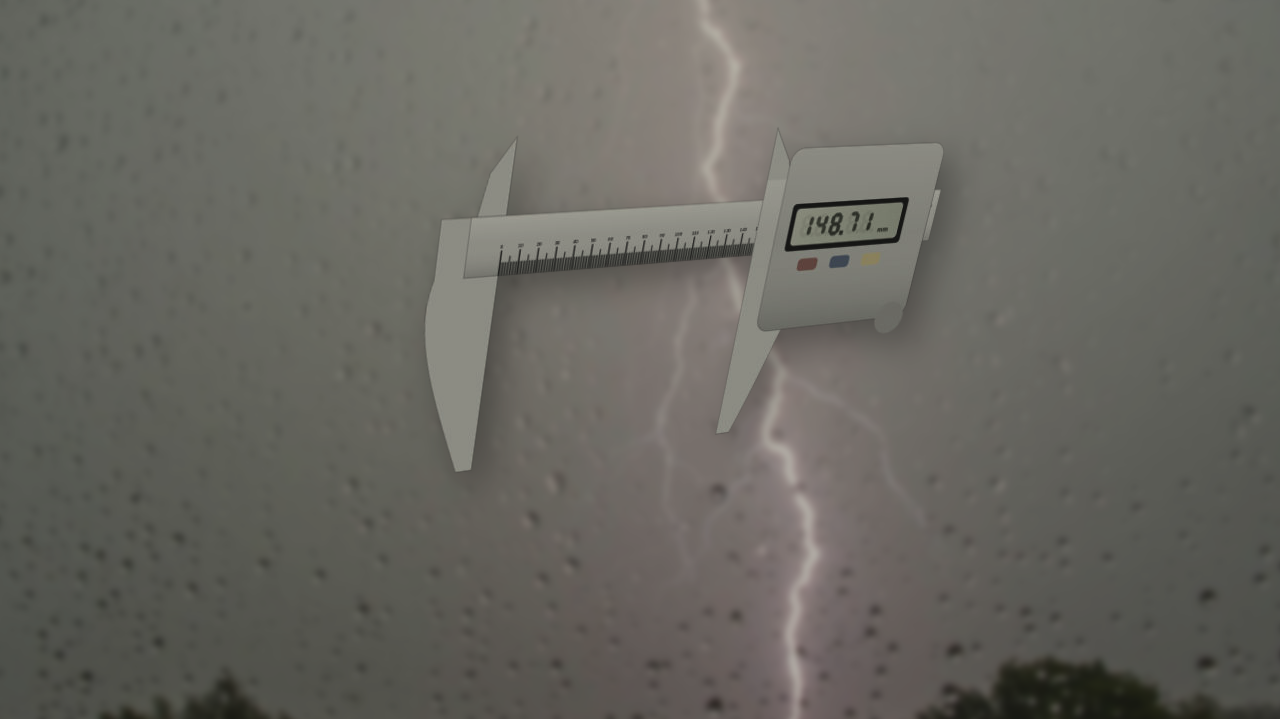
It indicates 148.71 mm
